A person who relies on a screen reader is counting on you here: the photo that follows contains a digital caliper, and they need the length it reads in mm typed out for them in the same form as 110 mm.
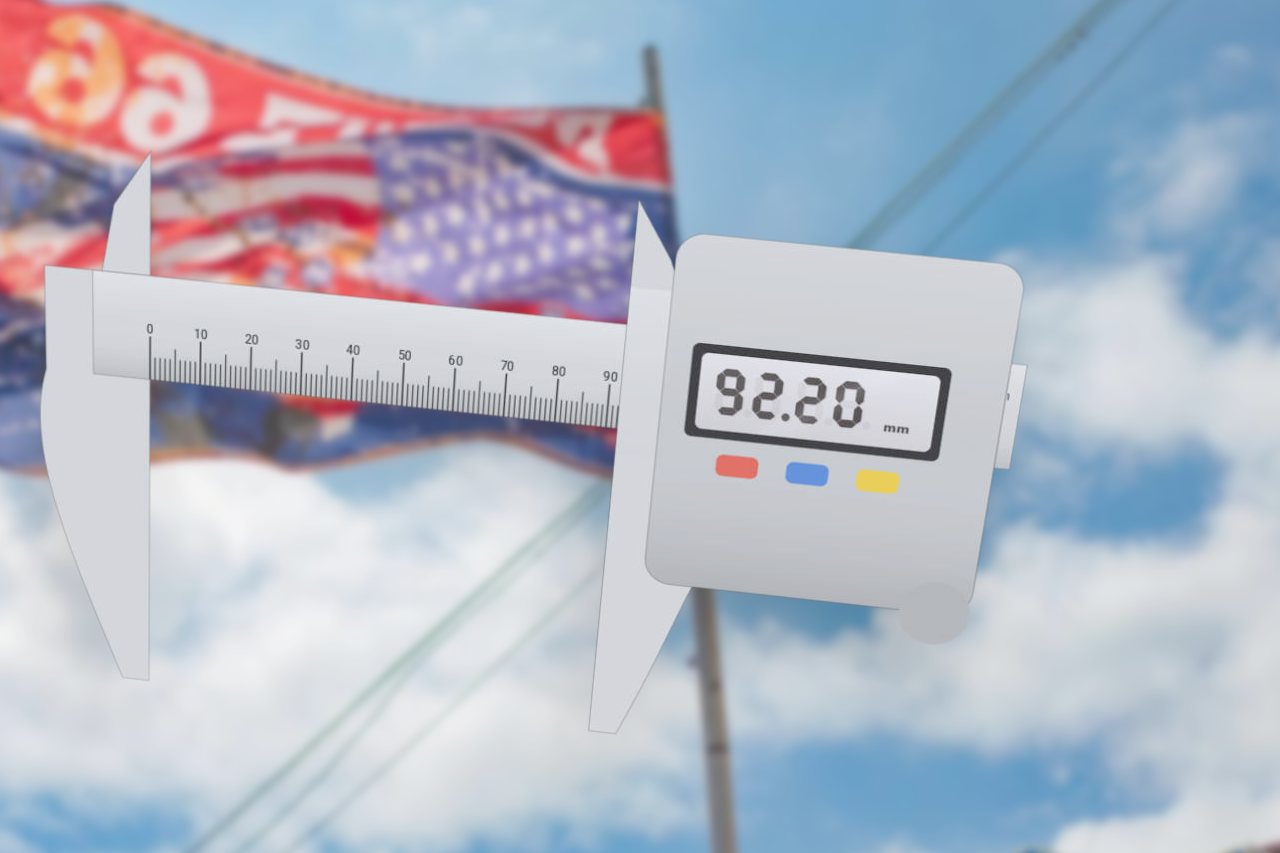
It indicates 92.20 mm
